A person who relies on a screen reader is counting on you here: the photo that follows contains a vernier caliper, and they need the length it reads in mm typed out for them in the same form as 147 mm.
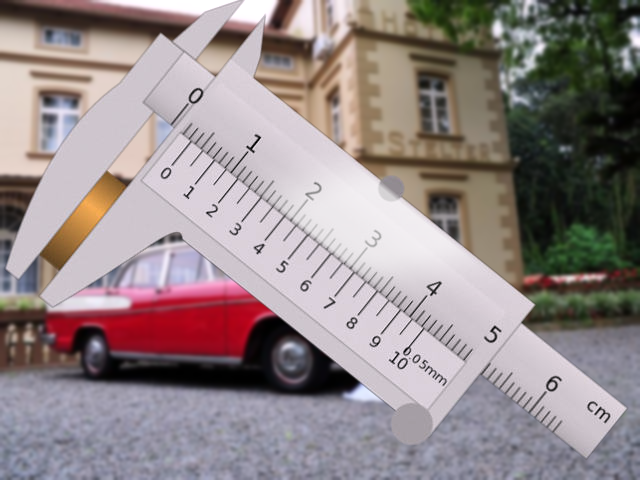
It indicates 3.4 mm
